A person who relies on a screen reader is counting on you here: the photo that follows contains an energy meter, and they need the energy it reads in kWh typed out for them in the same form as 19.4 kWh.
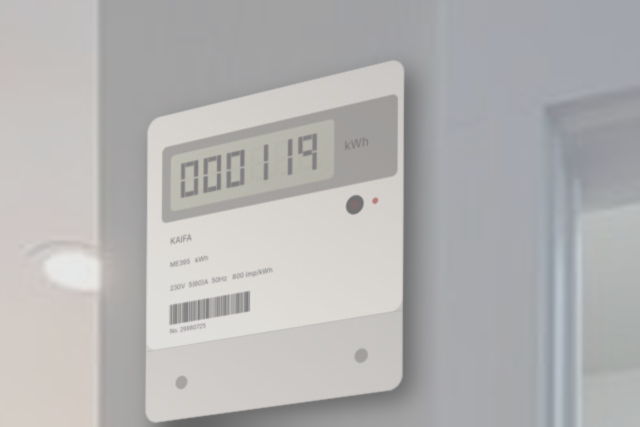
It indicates 119 kWh
